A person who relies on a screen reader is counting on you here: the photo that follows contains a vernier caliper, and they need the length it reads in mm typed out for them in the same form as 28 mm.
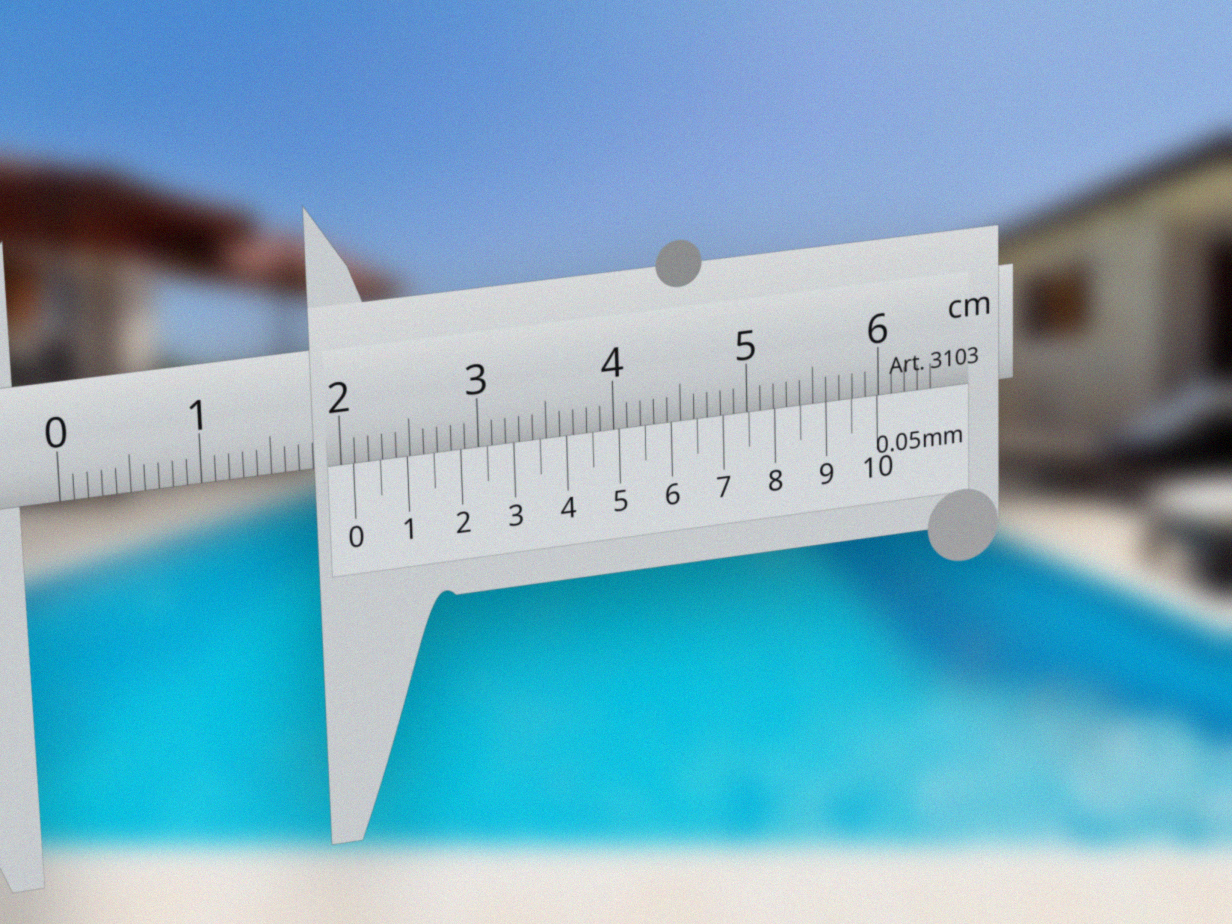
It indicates 20.9 mm
